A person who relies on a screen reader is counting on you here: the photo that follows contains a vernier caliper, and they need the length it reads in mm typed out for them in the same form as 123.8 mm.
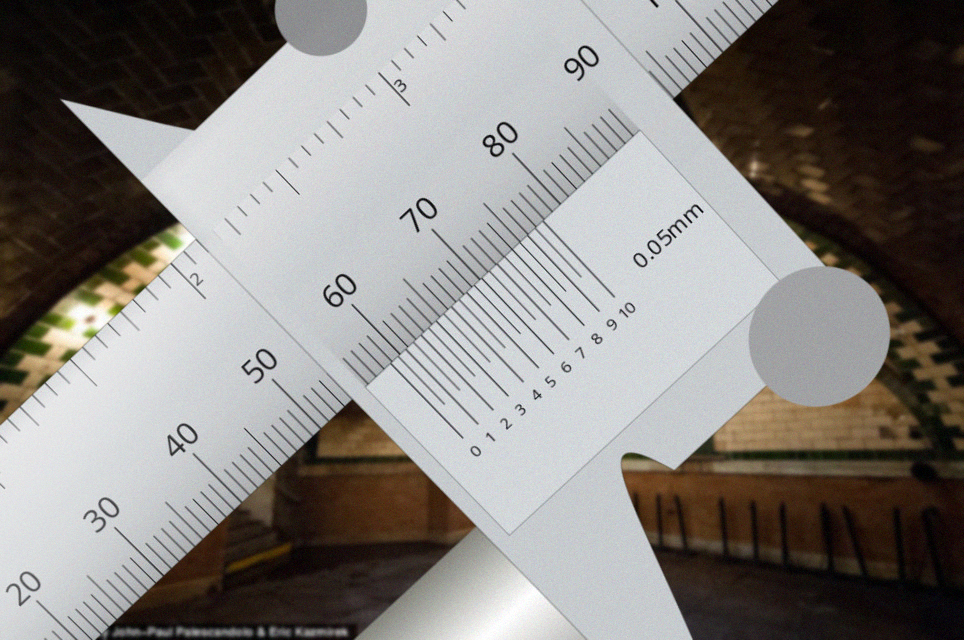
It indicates 58.8 mm
